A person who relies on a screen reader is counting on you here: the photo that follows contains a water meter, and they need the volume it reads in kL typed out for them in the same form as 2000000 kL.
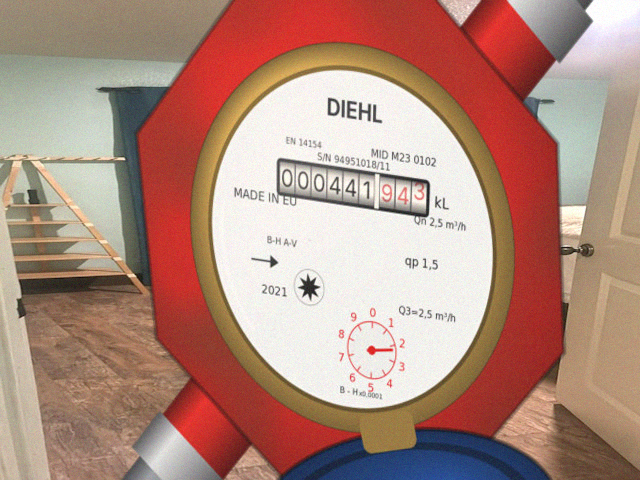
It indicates 441.9432 kL
